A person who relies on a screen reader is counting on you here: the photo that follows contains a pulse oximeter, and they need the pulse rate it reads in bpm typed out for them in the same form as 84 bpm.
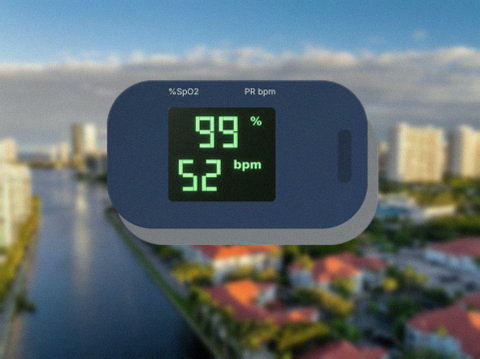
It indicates 52 bpm
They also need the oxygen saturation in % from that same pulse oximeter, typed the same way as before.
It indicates 99 %
